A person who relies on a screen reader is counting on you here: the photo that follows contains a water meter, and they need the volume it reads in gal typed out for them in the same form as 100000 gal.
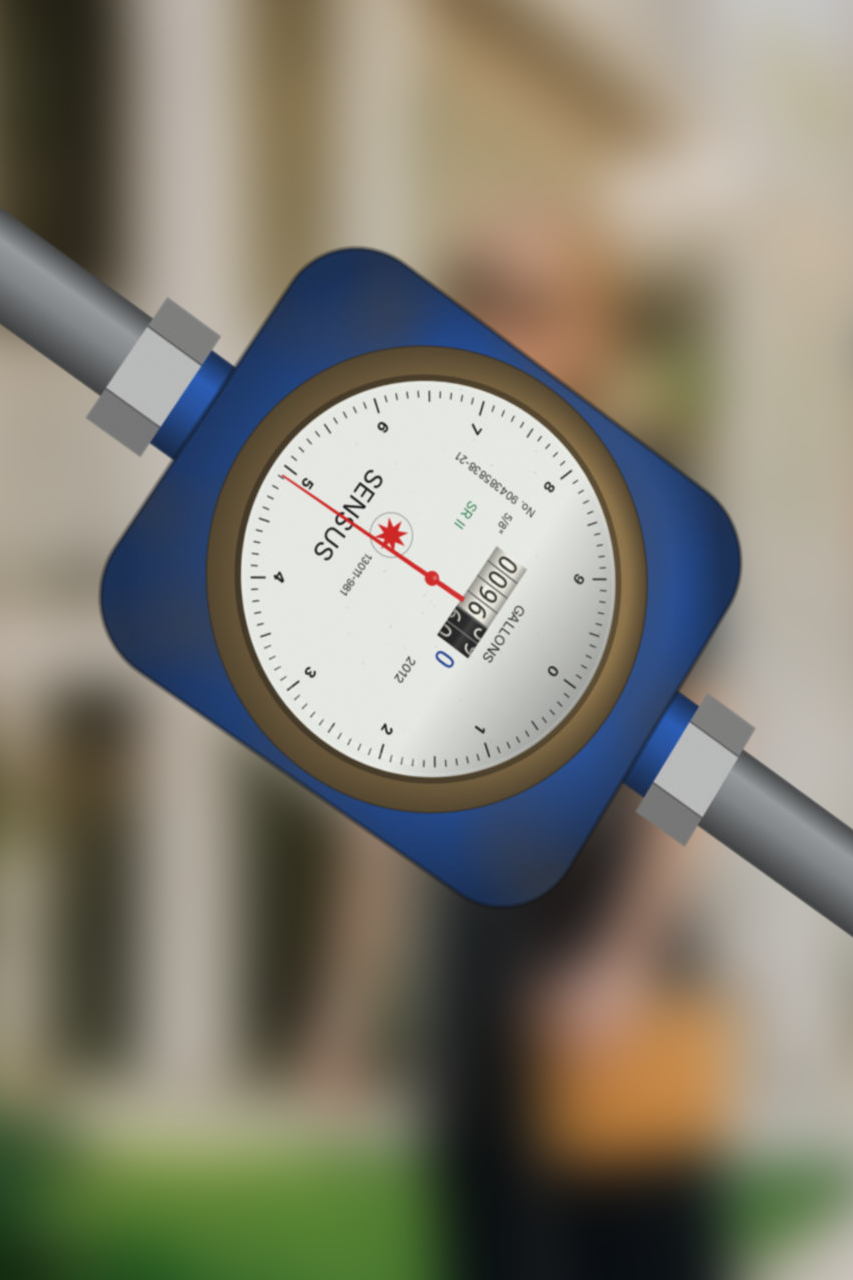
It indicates 96594.9 gal
